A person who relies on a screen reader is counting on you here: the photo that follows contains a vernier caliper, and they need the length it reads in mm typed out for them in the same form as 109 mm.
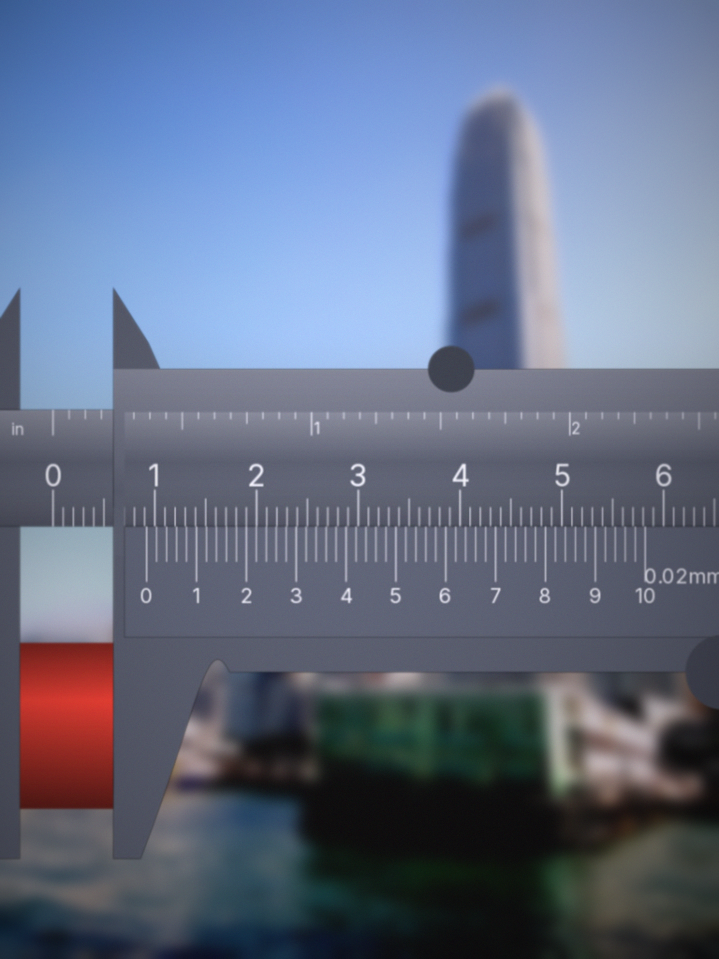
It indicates 9.2 mm
